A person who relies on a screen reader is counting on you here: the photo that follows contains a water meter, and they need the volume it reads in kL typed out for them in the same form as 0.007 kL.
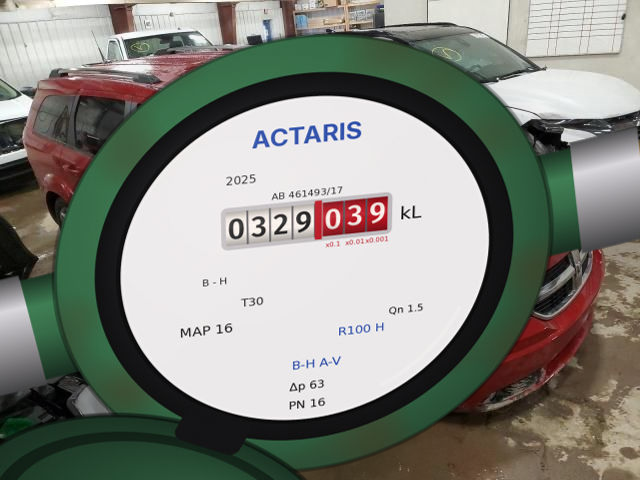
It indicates 329.039 kL
